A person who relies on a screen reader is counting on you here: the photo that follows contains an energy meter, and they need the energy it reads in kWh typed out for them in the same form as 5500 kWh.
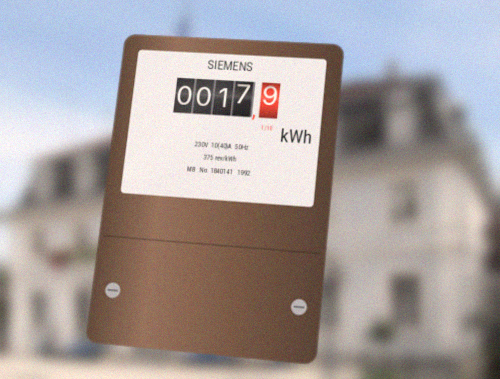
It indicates 17.9 kWh
